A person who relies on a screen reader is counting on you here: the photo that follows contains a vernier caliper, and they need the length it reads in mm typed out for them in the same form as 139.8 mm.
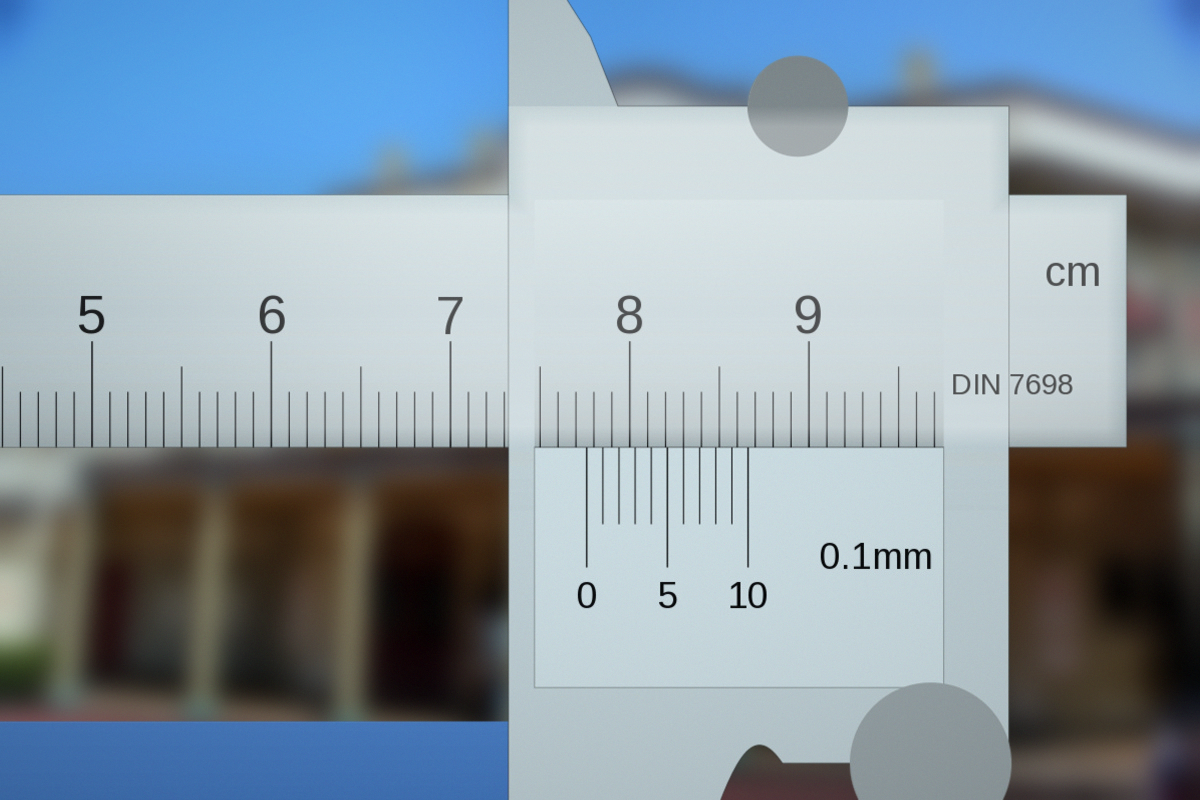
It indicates 77.6 mm
